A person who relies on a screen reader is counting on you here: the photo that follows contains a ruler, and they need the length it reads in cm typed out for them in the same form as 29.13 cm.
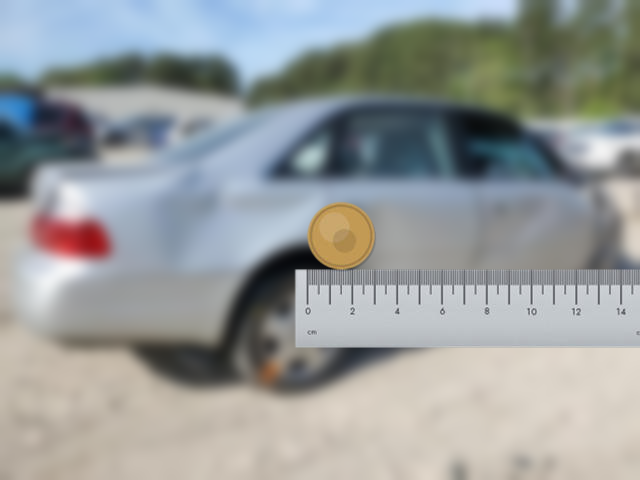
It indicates 3 cm
